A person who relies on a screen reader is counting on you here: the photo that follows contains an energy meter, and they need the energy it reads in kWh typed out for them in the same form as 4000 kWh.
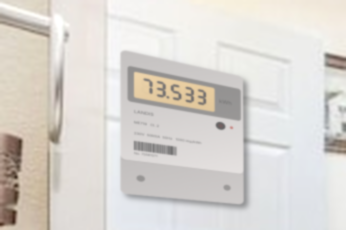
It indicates 73.533 kWh
